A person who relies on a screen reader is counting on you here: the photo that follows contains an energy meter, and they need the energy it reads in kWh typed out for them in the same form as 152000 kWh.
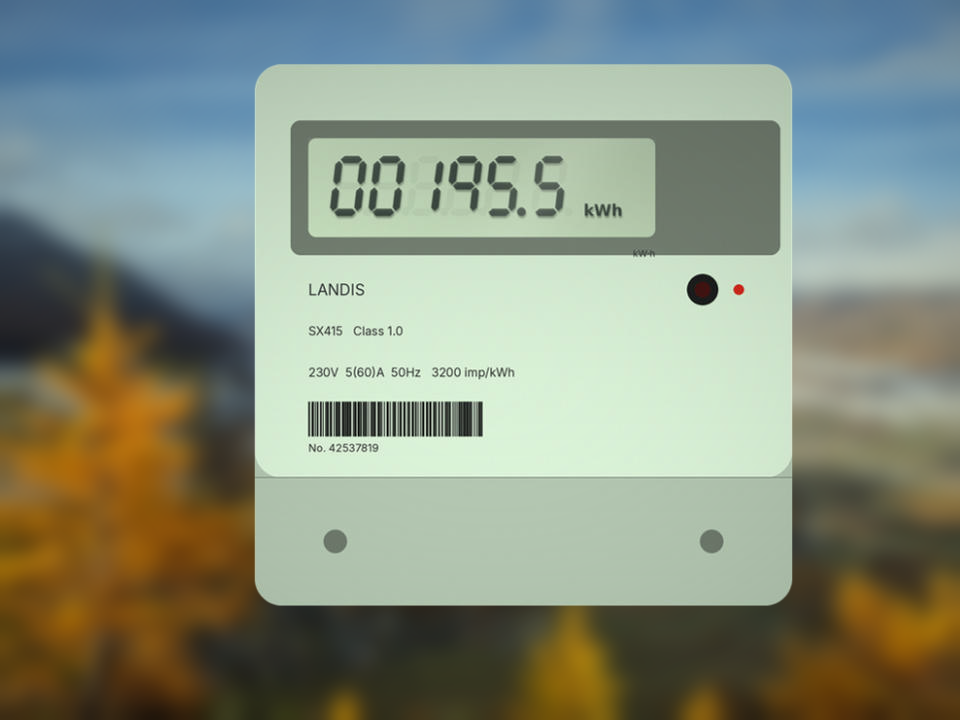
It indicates 195.5 kWh
